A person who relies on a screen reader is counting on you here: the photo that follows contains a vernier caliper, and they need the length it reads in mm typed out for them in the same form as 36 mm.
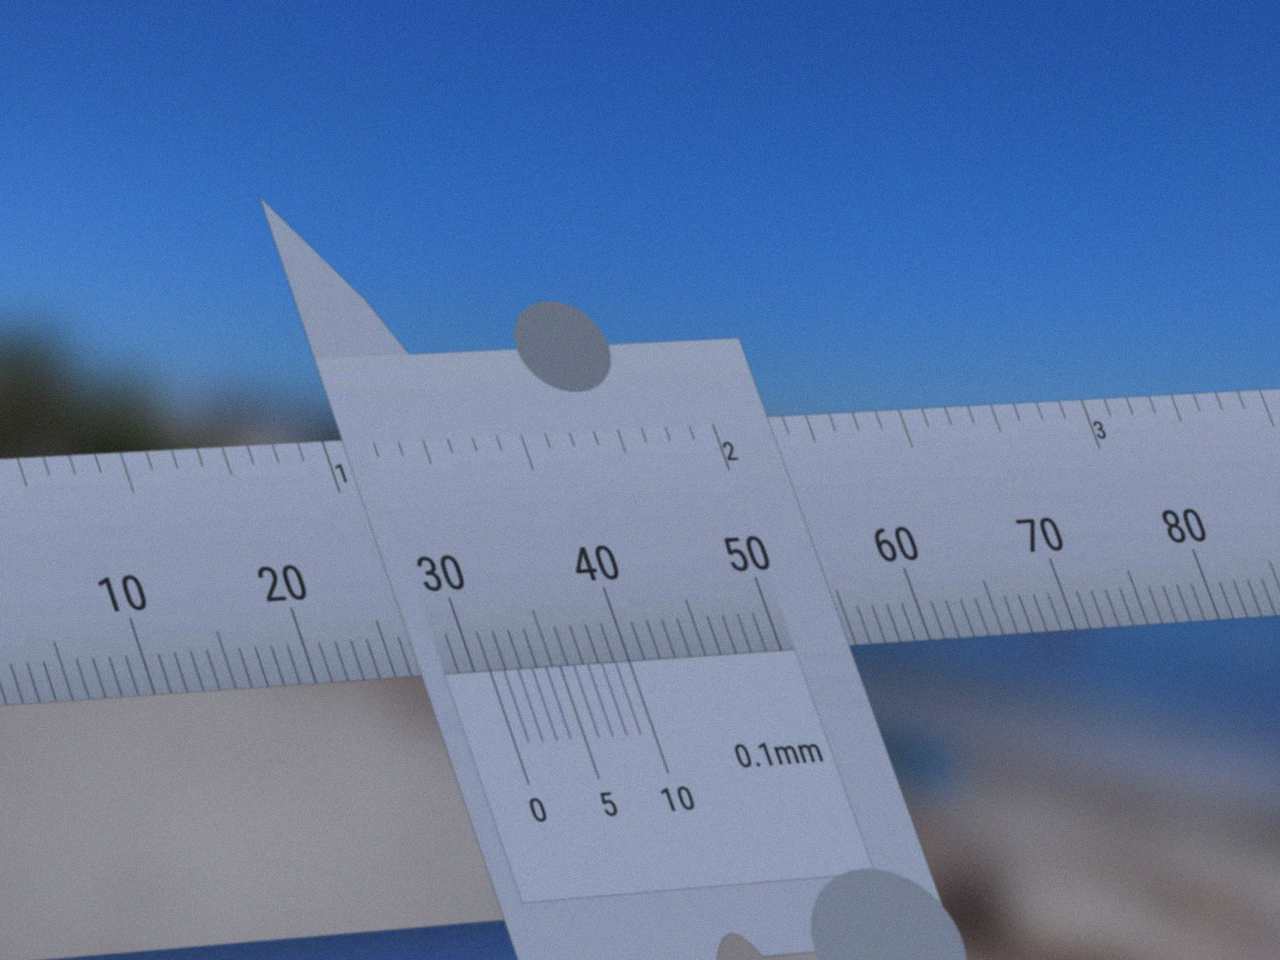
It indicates 31.0 mm
